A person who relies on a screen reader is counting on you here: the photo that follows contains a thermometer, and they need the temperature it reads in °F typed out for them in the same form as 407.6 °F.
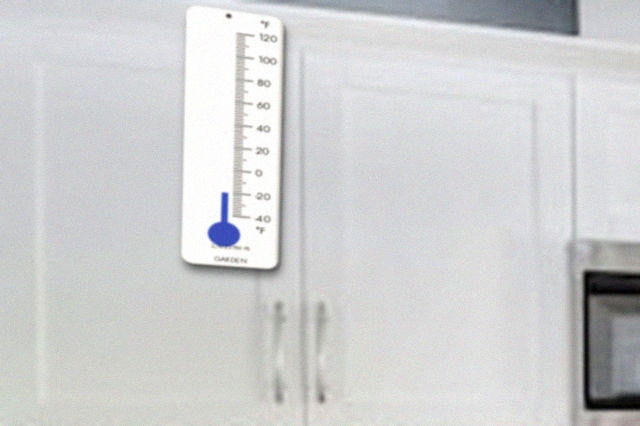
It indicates -20 °F
